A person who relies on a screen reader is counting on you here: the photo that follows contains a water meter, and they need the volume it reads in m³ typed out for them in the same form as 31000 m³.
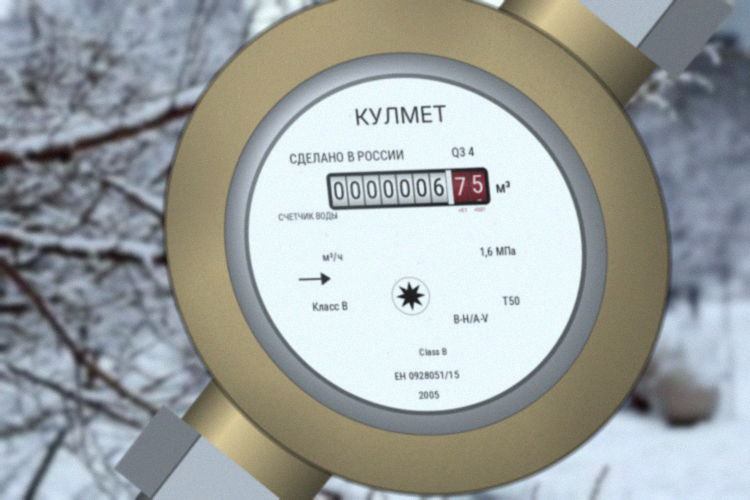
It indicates 6.75 m³
